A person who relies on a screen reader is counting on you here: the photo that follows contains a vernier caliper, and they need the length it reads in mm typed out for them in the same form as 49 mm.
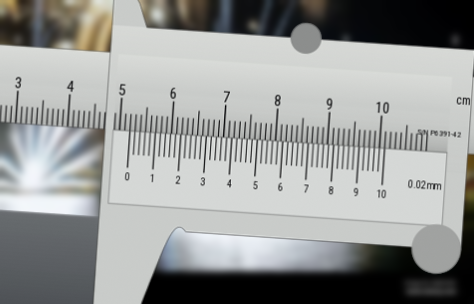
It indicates 52.0 mm
